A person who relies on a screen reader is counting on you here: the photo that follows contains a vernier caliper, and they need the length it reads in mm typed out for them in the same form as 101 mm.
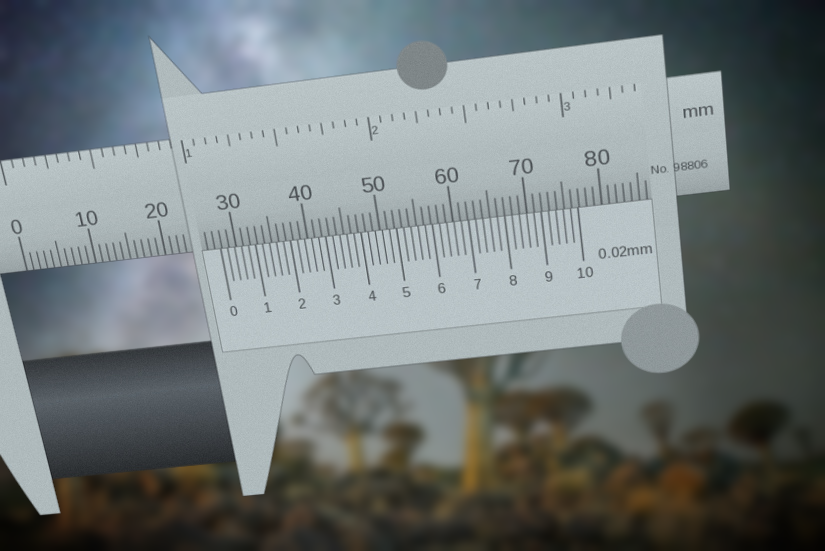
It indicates 27.8 mm
